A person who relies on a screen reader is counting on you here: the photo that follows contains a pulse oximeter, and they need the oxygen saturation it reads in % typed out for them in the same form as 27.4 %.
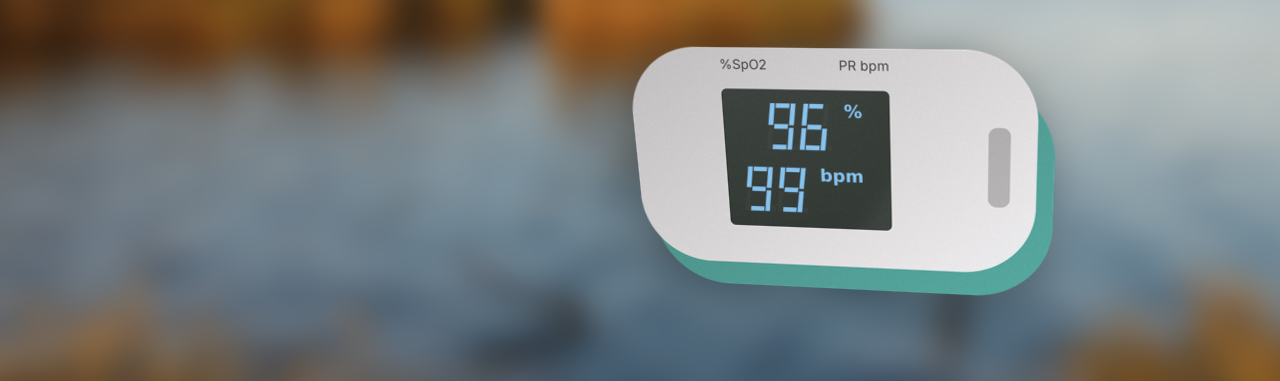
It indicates 96 %
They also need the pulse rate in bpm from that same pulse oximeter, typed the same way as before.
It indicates 99 bpm
